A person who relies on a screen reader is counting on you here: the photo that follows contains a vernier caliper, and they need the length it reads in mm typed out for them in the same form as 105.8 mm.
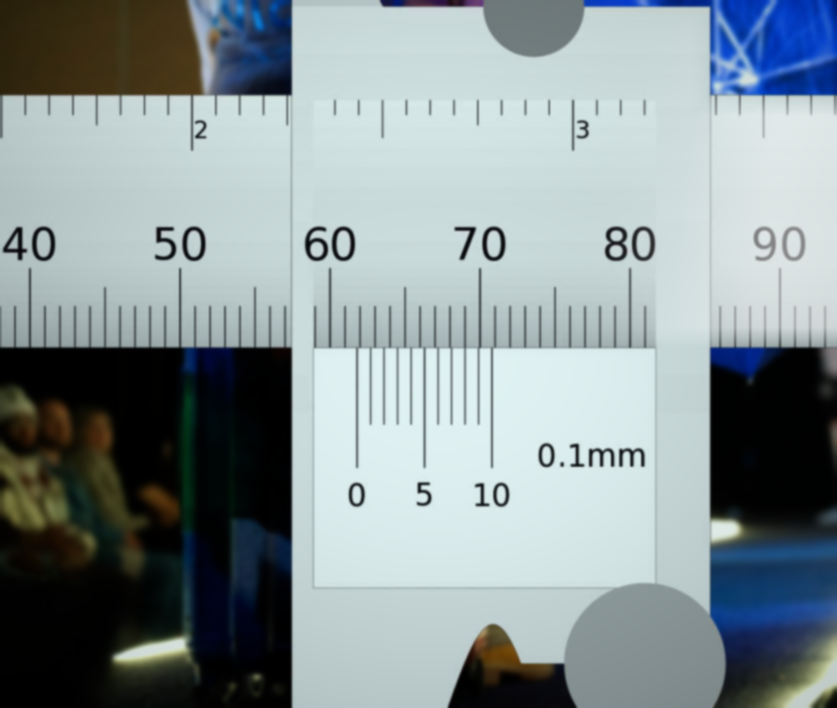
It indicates 61.8 mm
